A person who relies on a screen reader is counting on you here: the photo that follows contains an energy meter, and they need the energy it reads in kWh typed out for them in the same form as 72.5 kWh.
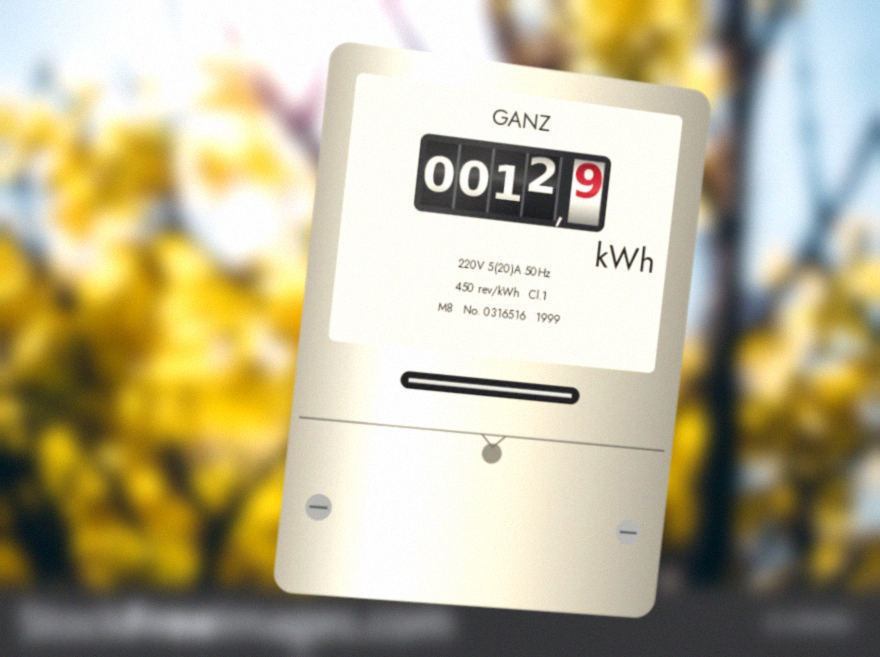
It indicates 12.9 kWh
